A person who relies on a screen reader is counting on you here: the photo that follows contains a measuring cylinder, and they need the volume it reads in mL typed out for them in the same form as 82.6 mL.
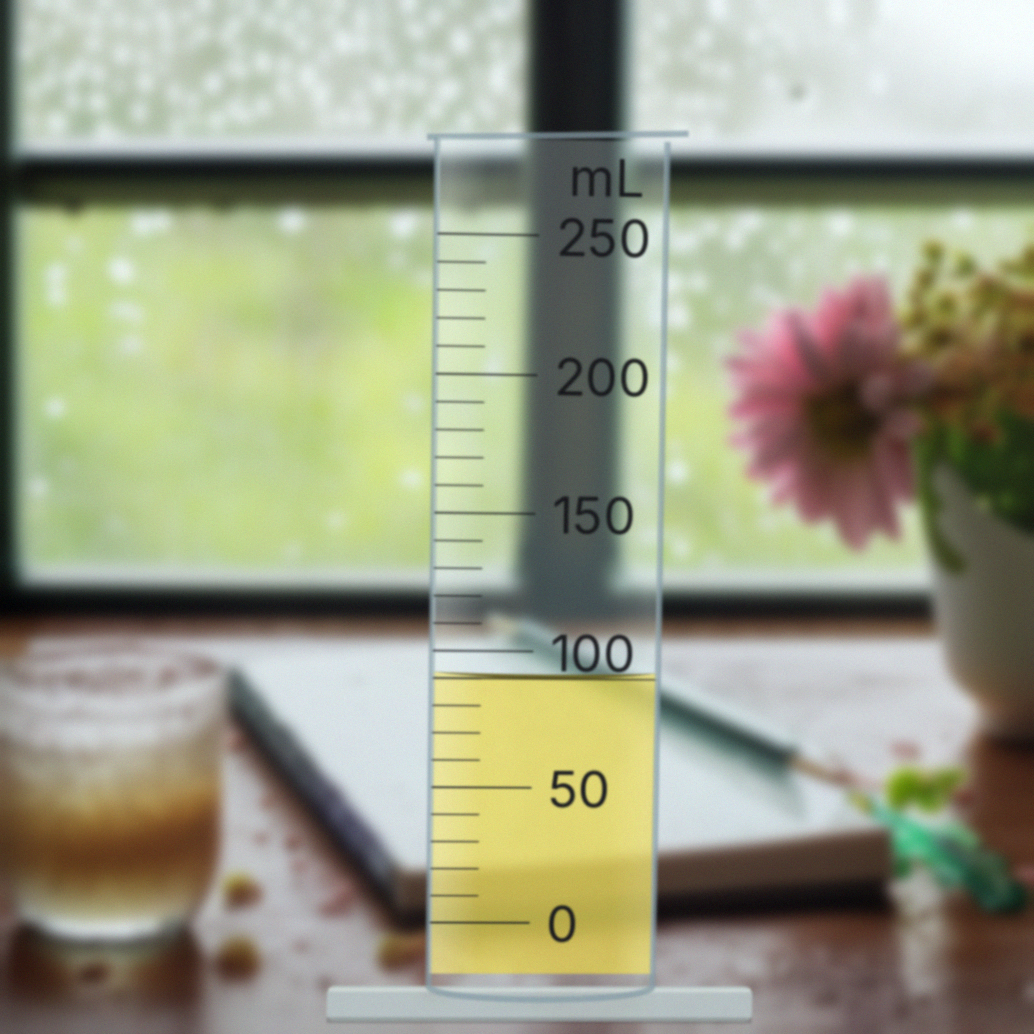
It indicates 90 mL
